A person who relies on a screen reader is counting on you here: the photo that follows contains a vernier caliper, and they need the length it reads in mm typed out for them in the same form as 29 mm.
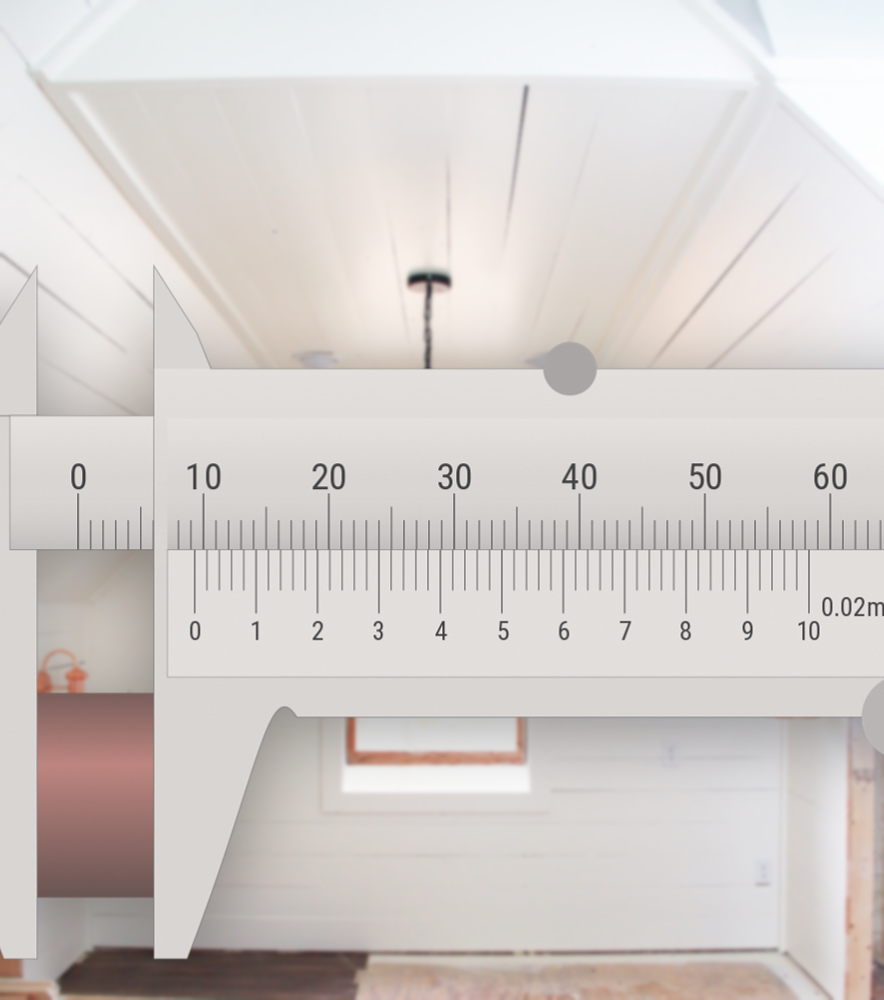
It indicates 9.3 mm
